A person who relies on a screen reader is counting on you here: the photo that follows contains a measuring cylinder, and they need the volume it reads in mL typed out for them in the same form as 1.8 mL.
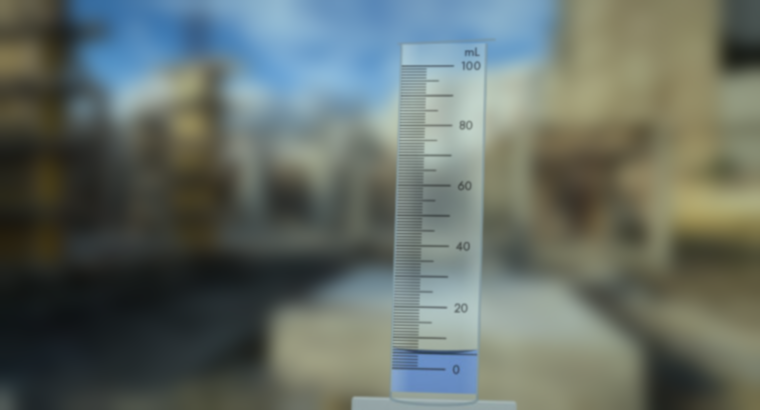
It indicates 5 mL
